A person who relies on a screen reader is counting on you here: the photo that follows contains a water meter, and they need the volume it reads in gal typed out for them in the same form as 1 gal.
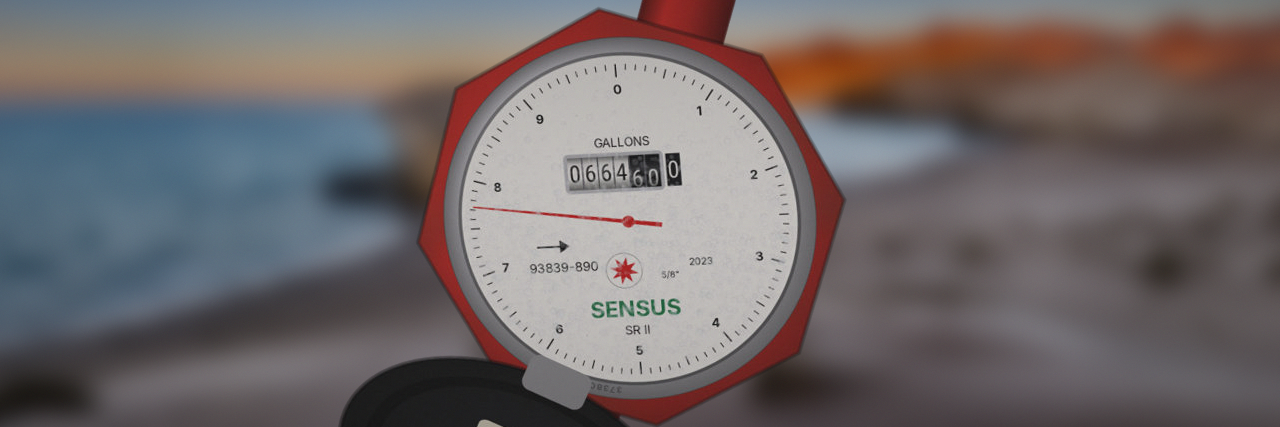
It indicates 664597.7 gal
